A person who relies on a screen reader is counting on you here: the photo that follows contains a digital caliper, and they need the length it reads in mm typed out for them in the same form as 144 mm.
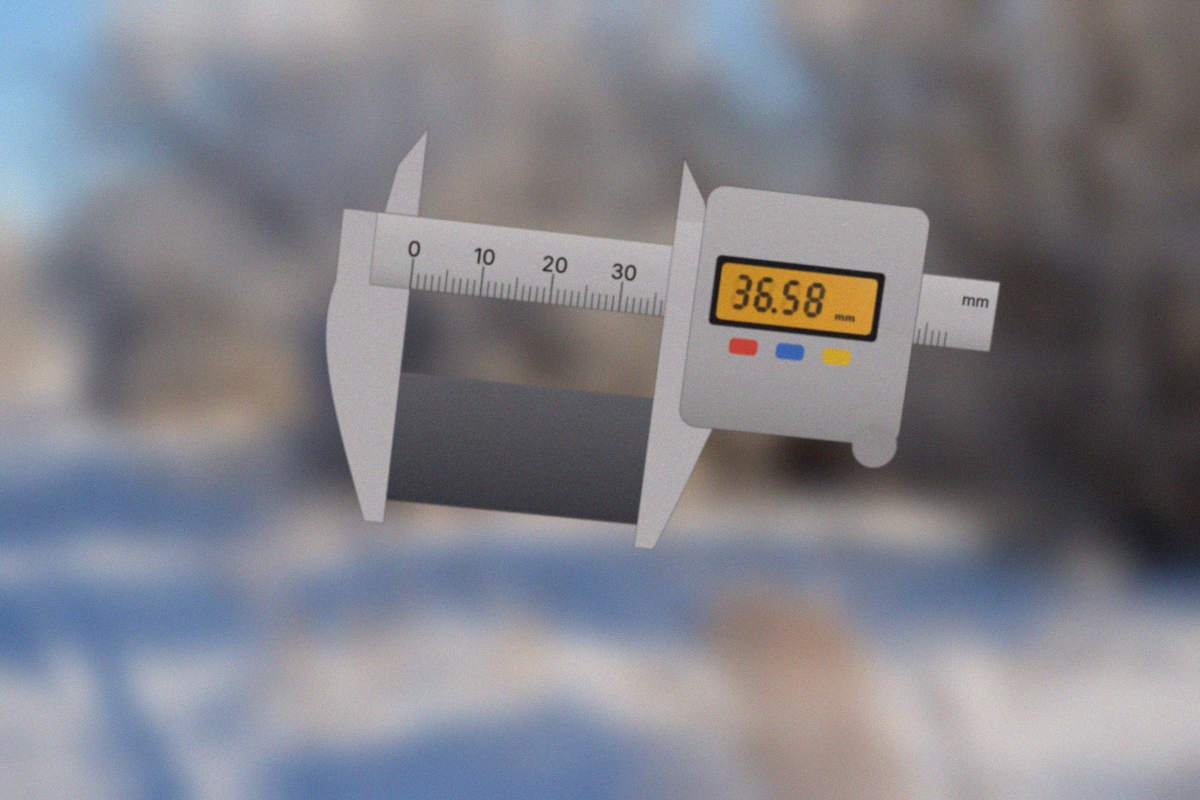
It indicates 36.58 mm
